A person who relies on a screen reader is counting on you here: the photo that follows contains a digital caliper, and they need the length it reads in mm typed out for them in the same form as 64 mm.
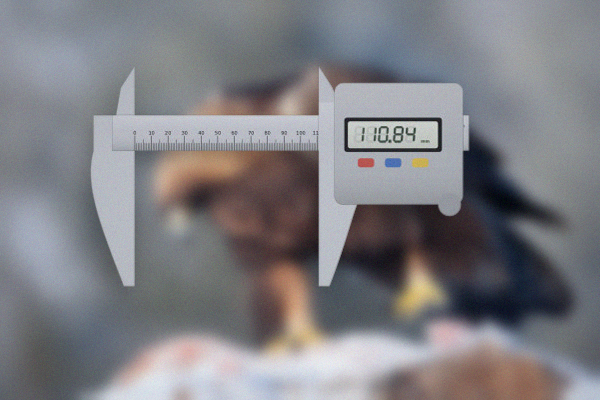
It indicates 110.84 mm
